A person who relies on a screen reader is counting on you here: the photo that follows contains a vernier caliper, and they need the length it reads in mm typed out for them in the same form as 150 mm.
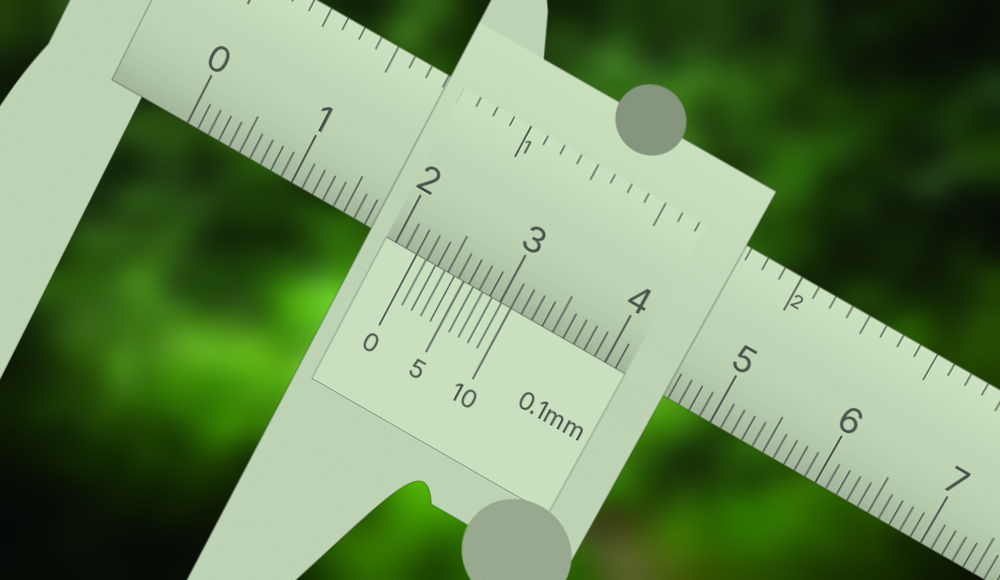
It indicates 22.0 mm
